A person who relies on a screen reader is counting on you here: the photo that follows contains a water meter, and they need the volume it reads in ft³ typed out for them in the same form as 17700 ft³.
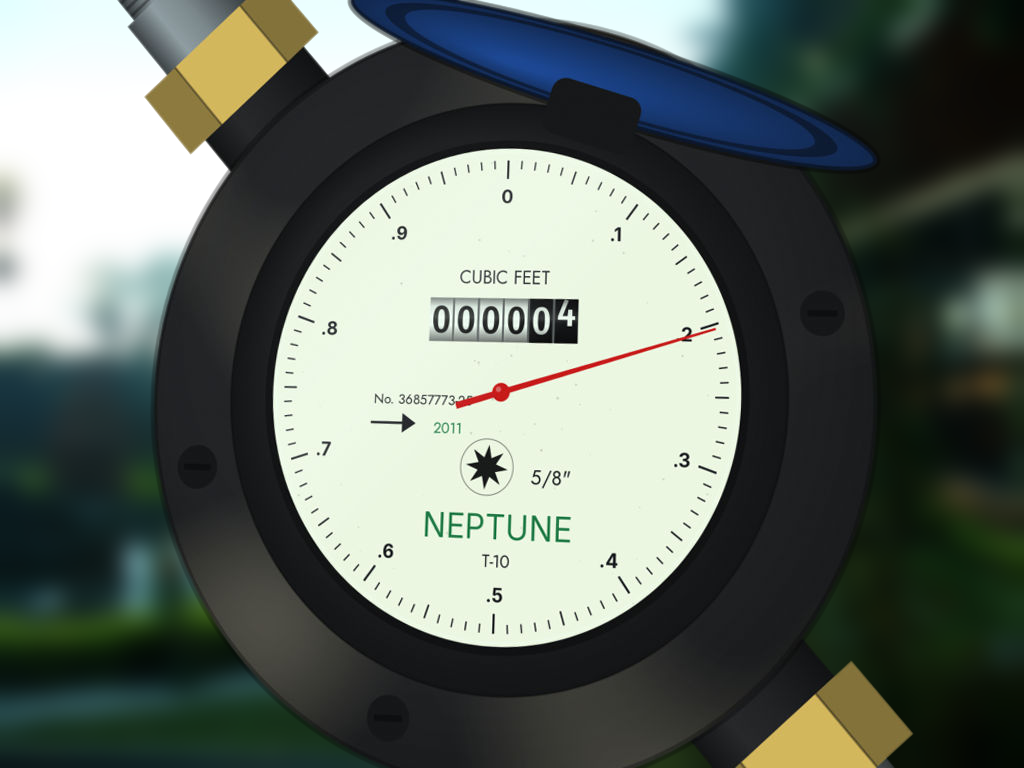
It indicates 4.20 ft³
